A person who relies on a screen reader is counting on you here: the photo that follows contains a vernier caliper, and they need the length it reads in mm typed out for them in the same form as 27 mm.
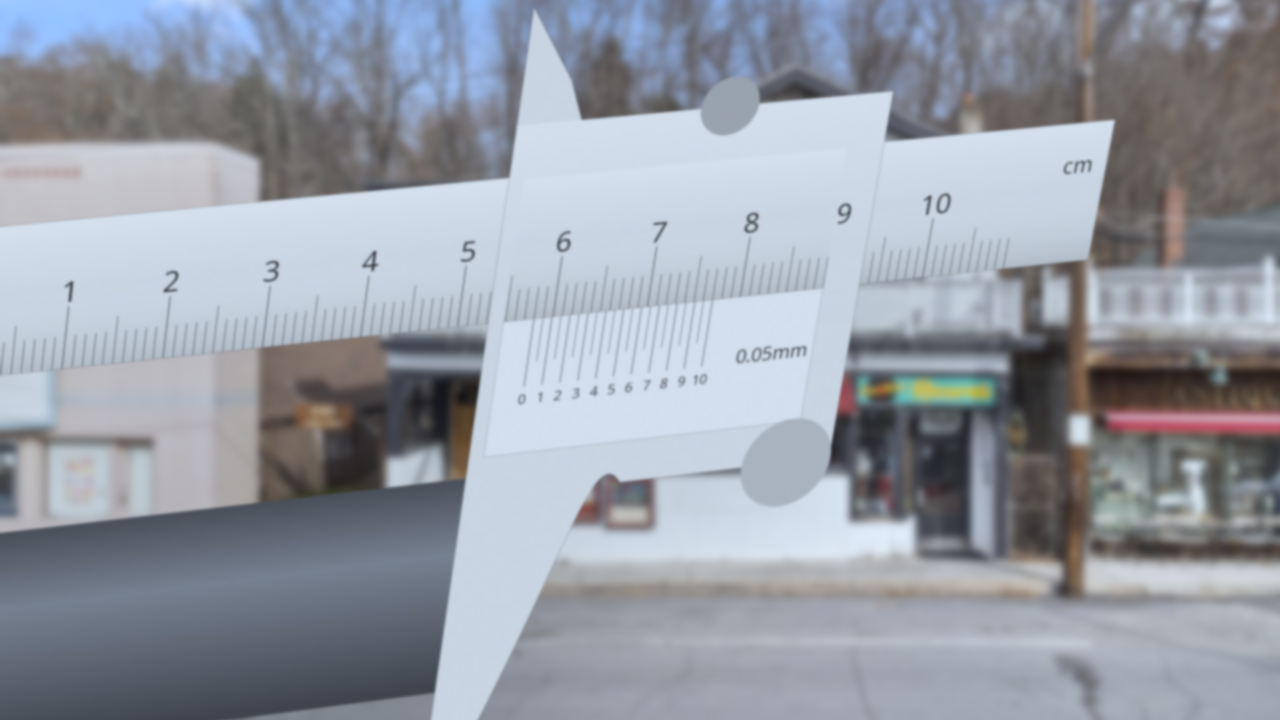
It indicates 58.0 mm
